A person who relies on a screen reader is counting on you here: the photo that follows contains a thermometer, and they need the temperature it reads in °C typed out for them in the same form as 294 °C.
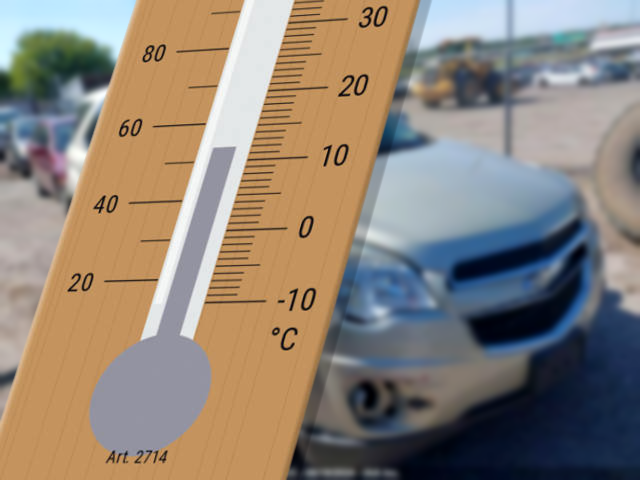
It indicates 12 °C
